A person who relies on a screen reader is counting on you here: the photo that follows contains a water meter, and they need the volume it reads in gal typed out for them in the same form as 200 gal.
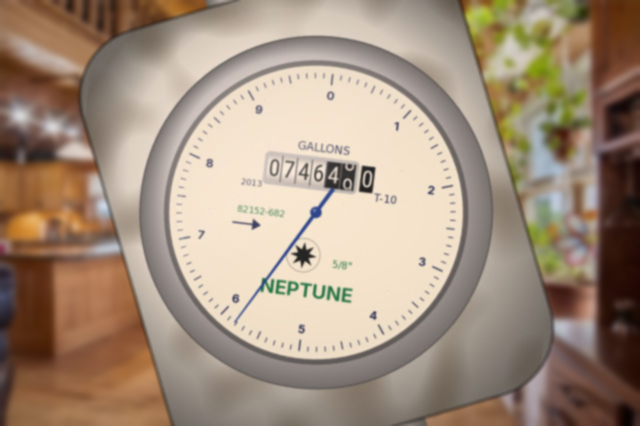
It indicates 746485.8 gal
